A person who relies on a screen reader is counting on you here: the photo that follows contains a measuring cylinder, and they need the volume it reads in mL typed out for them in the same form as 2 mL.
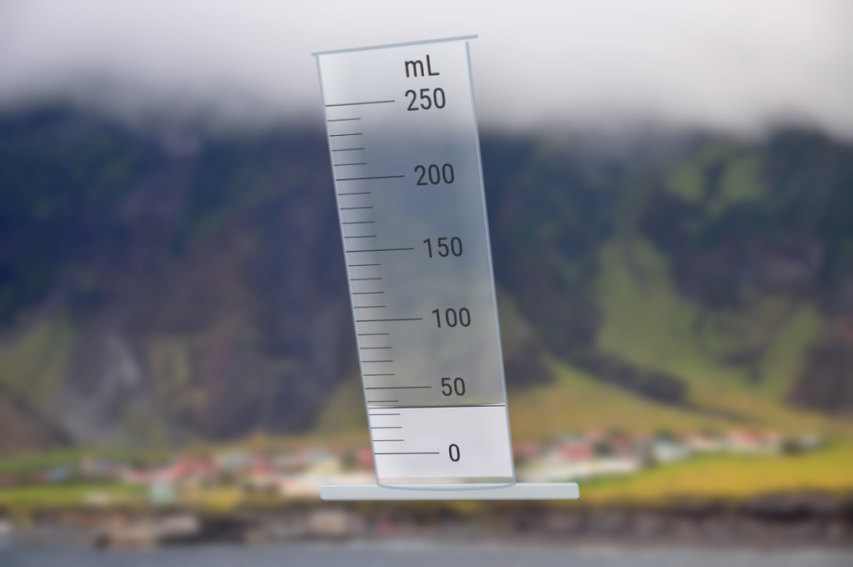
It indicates 35 mL
